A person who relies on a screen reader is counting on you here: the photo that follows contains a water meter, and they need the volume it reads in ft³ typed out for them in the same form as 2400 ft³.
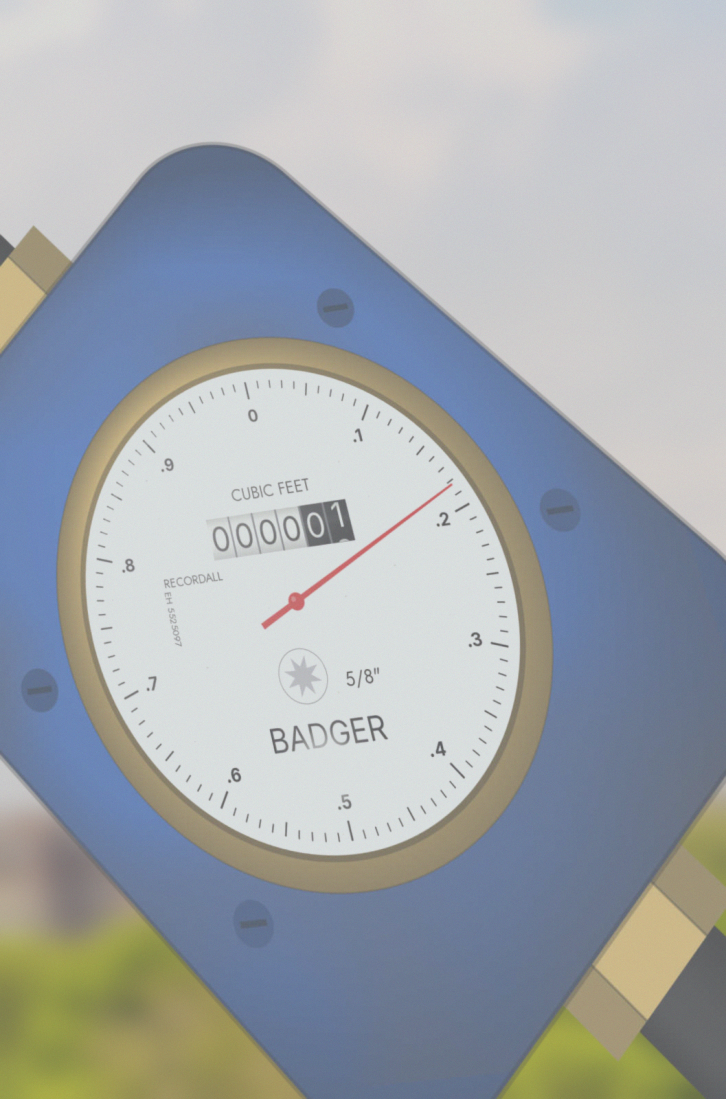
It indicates 1.18 ft³
